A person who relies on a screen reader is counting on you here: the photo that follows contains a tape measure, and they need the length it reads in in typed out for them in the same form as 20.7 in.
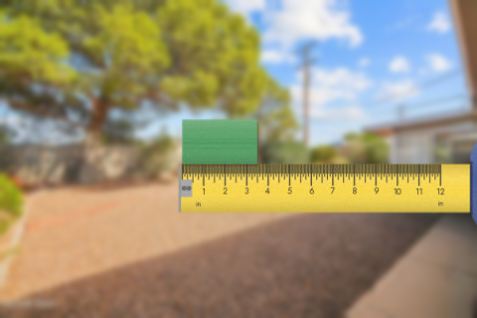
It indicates 3.5 in
